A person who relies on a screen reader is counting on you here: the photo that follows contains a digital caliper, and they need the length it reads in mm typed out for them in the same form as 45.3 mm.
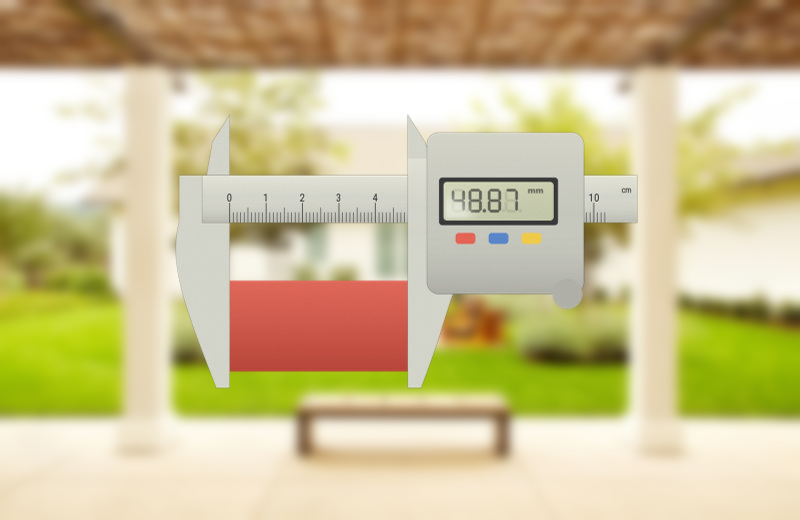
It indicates 48.87 mm
